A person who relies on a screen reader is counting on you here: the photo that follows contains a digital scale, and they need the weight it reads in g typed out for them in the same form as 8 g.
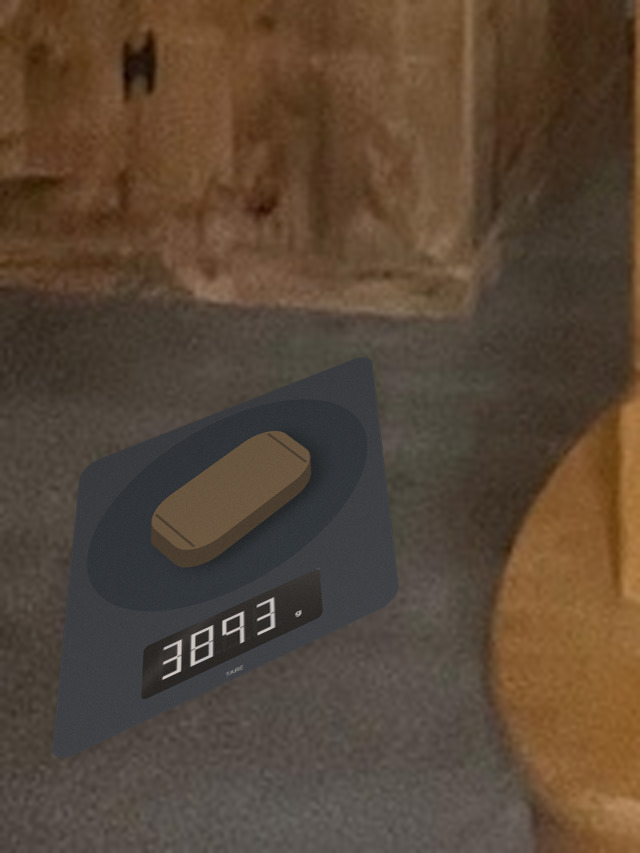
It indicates 3893 g
